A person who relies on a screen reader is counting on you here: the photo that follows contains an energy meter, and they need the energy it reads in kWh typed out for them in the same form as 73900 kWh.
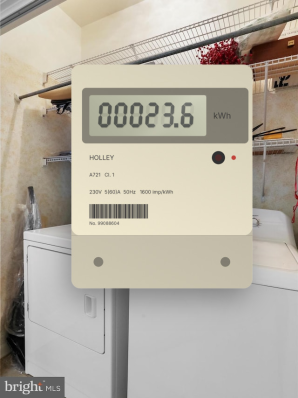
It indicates 23.6 kWh
